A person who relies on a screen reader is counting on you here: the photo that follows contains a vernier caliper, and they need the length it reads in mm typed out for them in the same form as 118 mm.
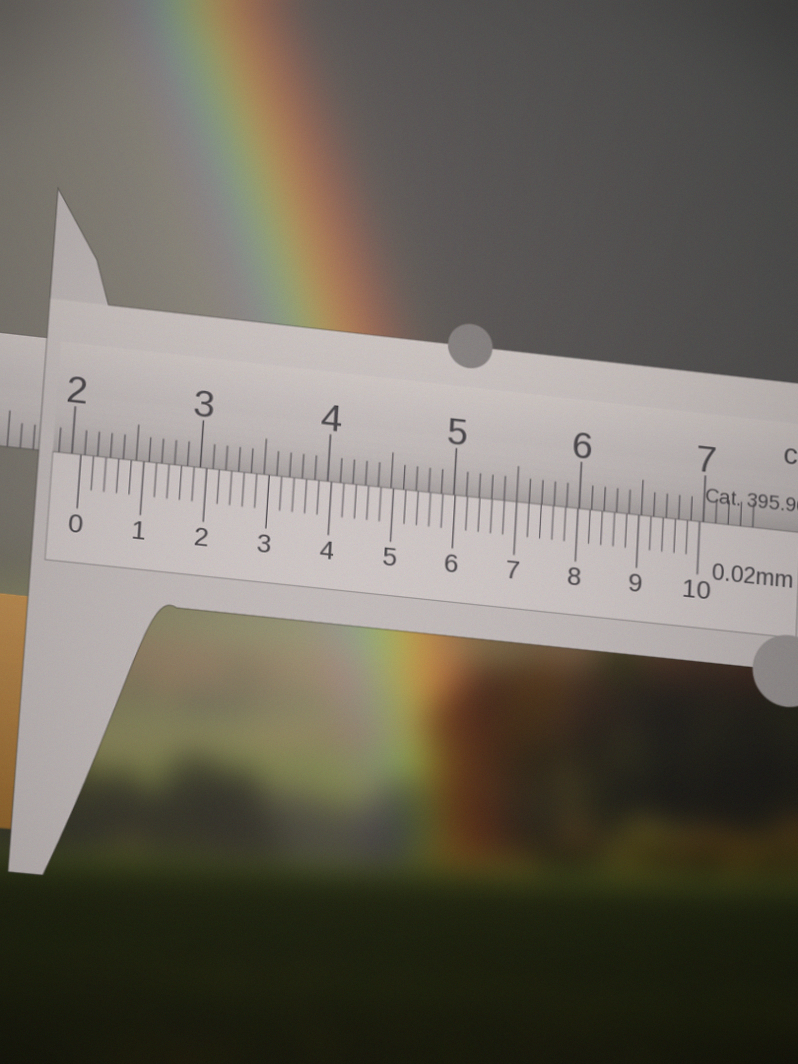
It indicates 20.7 mm
